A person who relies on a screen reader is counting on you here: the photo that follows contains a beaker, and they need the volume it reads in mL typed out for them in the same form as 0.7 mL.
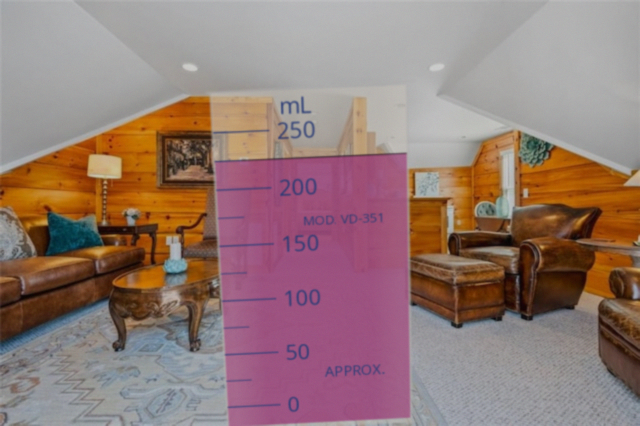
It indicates 225 mL
